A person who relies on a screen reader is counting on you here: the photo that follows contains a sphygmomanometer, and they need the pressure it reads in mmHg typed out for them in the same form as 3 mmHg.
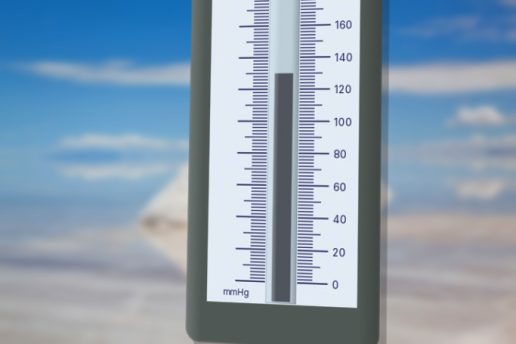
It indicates 130 mmHg
